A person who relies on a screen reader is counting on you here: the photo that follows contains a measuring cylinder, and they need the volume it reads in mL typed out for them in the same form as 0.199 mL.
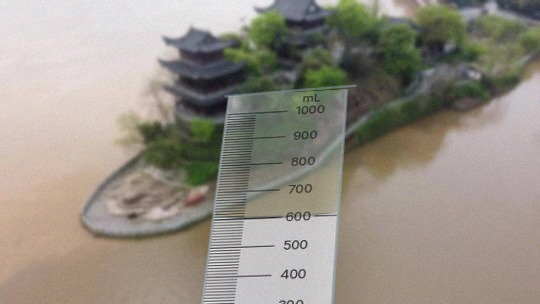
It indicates 600 mL
